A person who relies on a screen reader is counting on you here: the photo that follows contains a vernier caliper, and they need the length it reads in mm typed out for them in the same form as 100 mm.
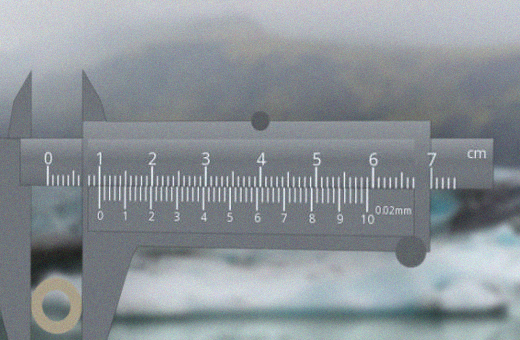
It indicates 10.0 mm
